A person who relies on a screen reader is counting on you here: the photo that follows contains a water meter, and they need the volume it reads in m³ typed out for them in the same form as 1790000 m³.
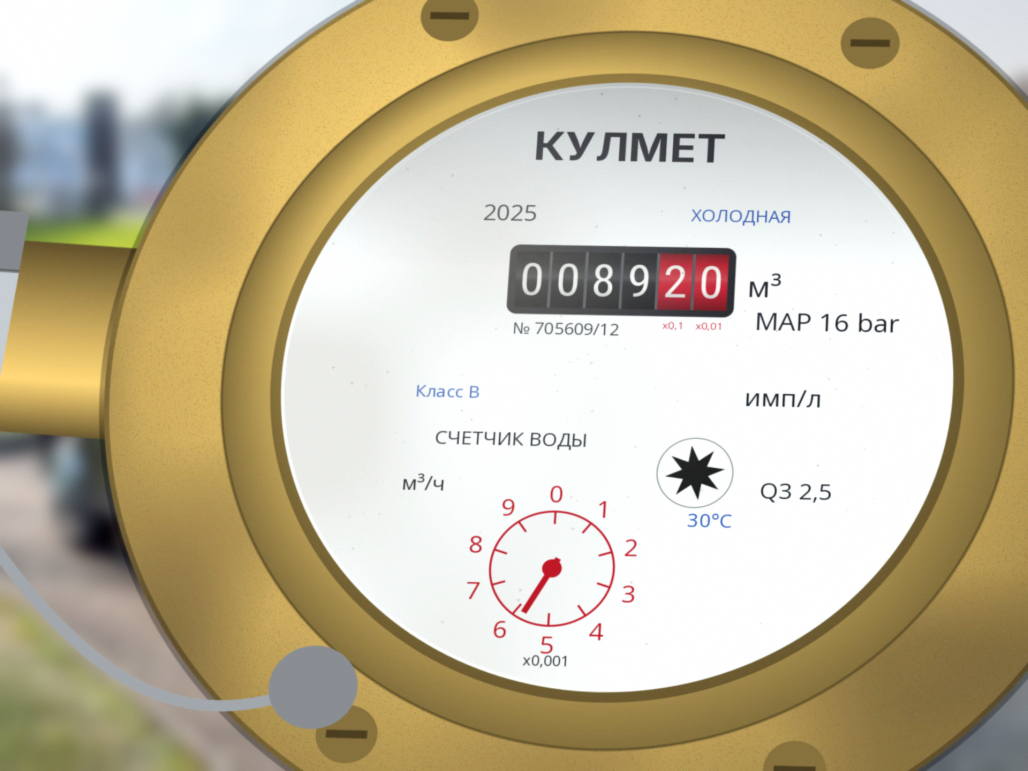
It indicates 89.205 m³
